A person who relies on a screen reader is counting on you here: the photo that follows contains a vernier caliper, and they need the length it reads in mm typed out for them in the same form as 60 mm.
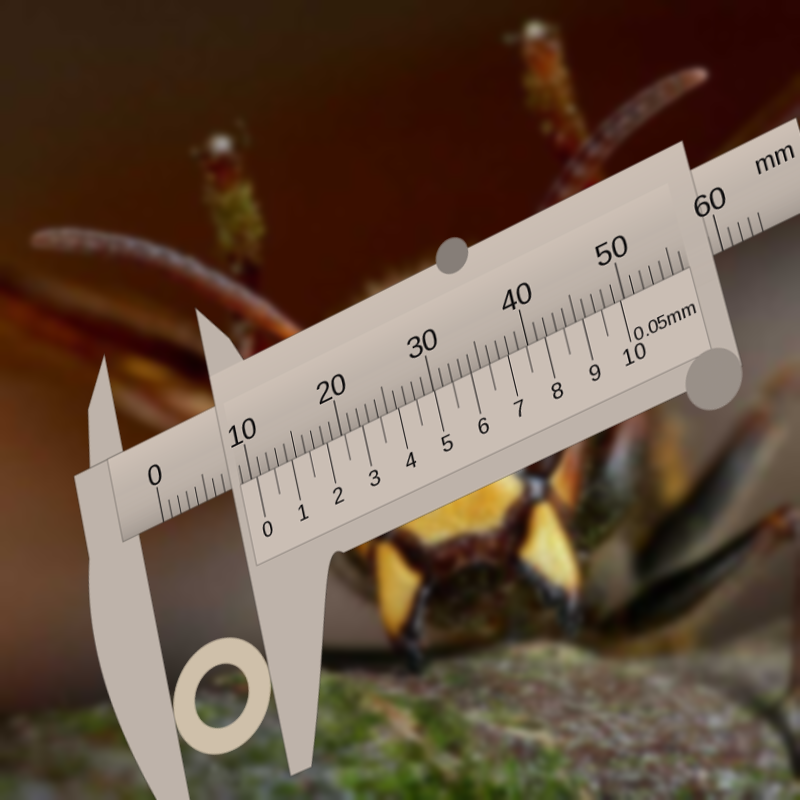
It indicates 10.6 mm
